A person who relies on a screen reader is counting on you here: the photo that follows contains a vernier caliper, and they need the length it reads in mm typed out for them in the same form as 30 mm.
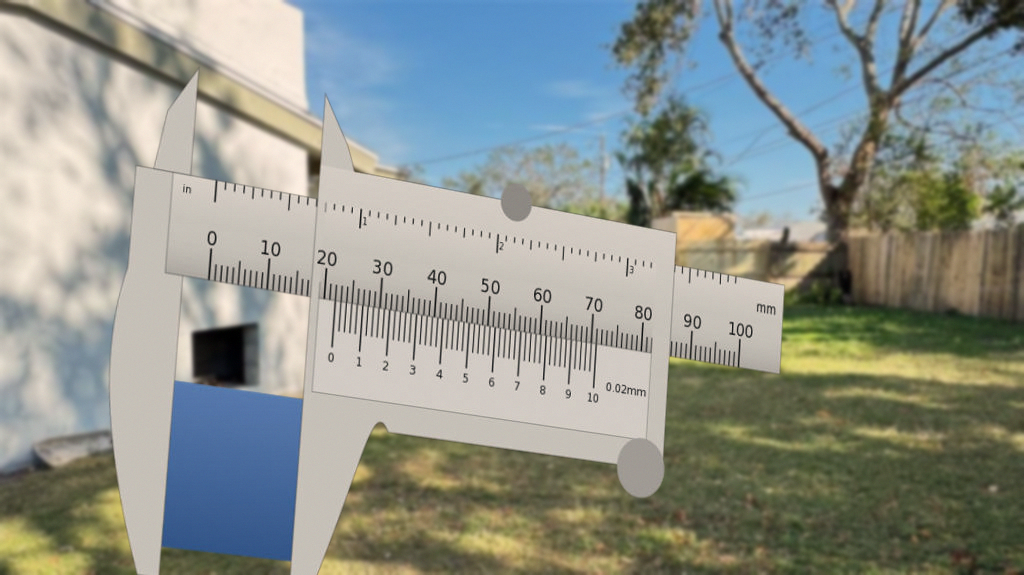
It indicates 22.0 mm
